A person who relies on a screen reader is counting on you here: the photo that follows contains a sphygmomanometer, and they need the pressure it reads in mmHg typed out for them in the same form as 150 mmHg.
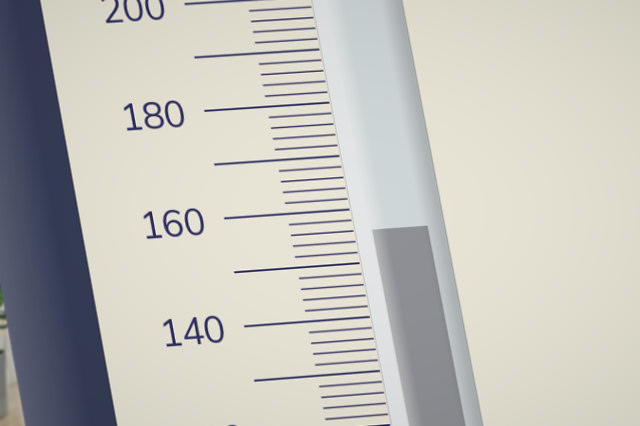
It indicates 156 mmHg
